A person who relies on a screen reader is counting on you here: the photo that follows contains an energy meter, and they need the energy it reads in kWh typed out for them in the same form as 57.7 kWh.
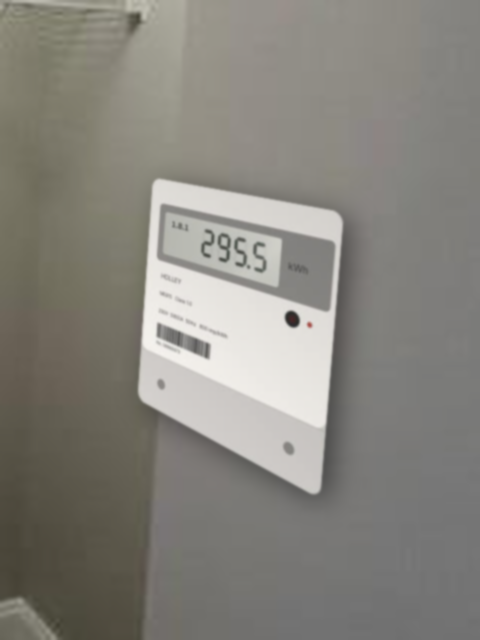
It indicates 295.5 kWh
